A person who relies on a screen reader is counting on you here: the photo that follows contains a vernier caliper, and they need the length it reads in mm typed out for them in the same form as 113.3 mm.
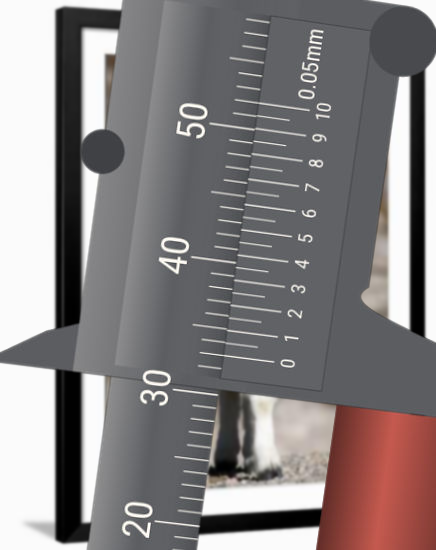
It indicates 33.0 mm
